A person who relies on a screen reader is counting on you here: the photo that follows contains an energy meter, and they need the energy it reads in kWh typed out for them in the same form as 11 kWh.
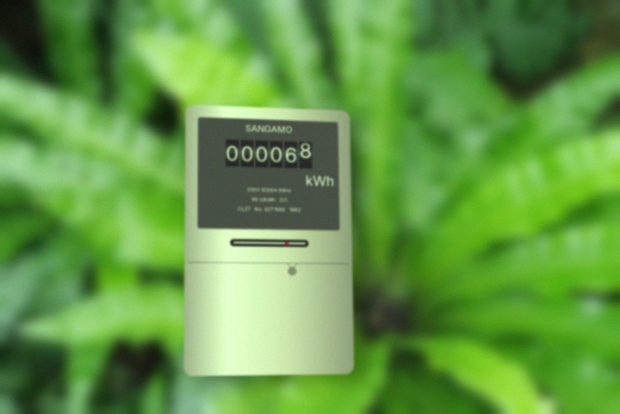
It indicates 68 kWh
